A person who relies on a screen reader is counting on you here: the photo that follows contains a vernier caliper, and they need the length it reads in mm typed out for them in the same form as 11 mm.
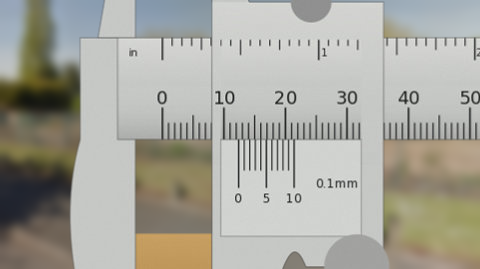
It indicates 12.4 mm
